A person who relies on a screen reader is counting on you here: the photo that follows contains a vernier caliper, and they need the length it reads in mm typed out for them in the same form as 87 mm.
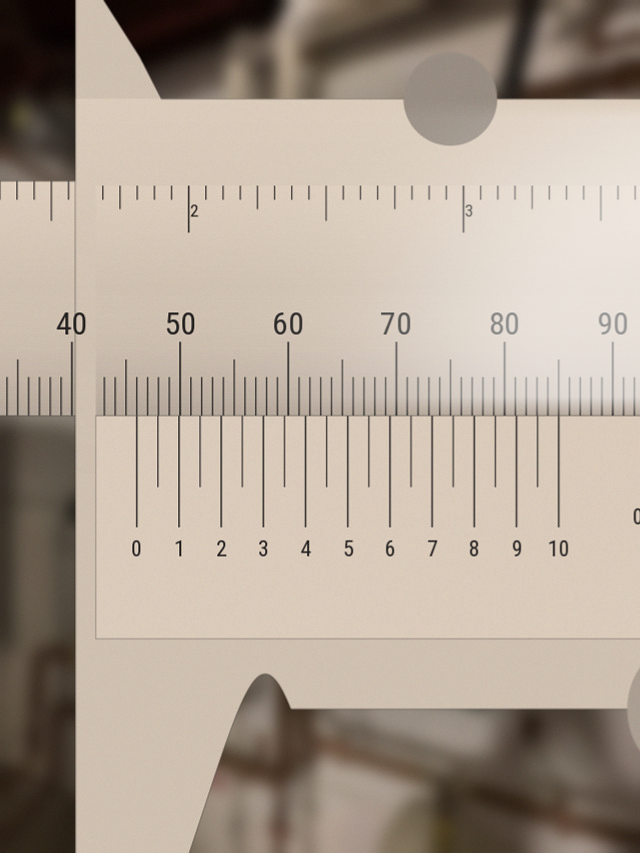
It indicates 46.0 mm
